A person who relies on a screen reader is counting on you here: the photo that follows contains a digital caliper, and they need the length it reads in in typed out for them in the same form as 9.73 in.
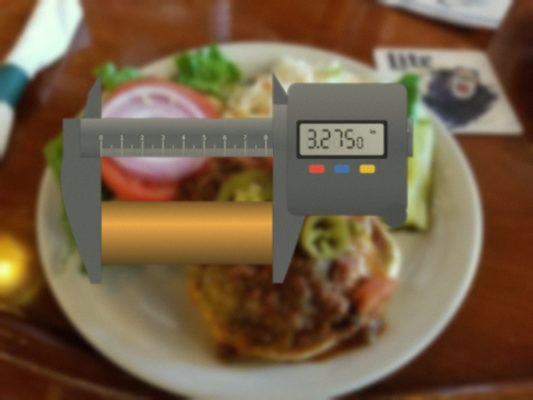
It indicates 3.2750 in
